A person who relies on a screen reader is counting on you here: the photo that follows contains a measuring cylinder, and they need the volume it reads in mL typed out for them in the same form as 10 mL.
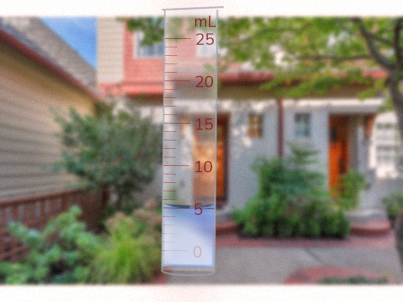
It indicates 5 mL
